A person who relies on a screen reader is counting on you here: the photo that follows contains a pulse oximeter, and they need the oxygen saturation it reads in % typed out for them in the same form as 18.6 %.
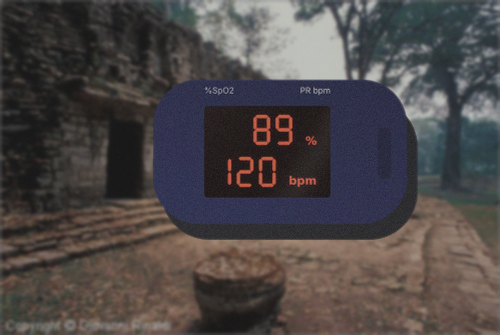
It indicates 89 %
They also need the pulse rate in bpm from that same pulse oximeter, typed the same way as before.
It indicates 120 bpm
